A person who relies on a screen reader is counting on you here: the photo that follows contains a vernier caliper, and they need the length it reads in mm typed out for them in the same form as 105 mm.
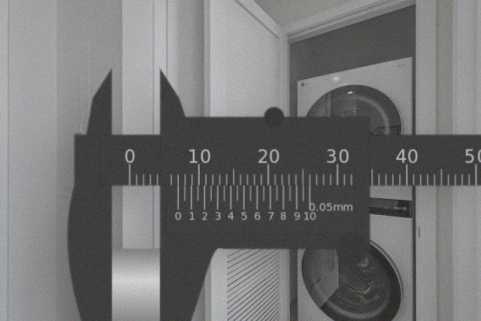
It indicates 7.0 mm
